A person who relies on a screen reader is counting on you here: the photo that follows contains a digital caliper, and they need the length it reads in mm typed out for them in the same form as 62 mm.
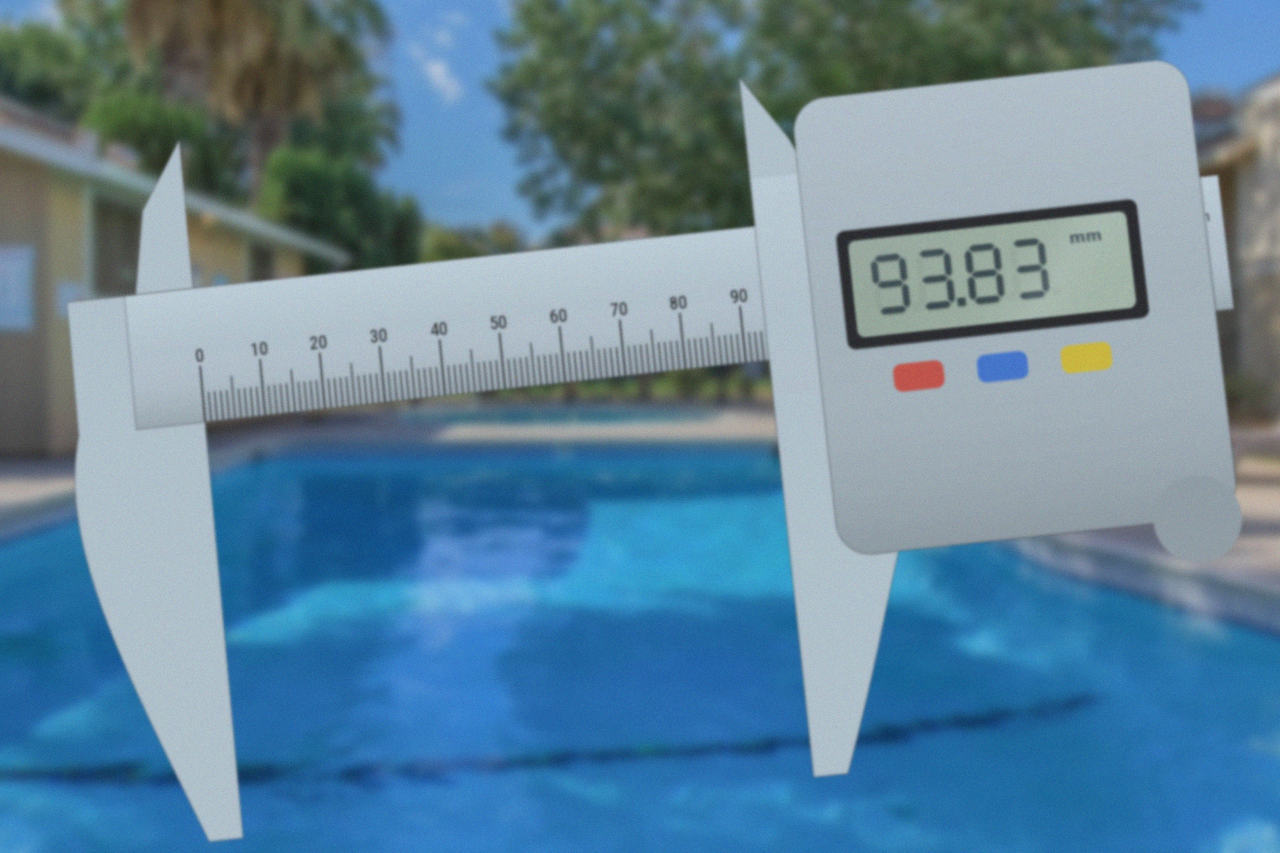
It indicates 93.83 mm
